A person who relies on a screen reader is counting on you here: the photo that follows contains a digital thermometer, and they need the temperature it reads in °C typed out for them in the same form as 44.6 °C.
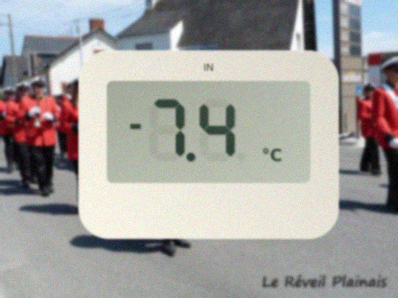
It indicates -7.4 °C
